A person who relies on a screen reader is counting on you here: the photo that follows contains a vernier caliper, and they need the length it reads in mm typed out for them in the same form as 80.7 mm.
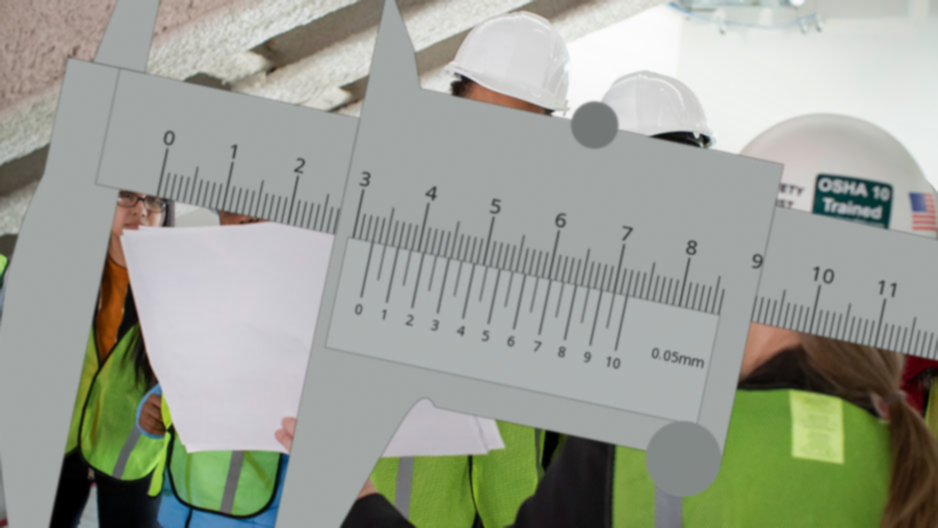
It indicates 33.0 mm
